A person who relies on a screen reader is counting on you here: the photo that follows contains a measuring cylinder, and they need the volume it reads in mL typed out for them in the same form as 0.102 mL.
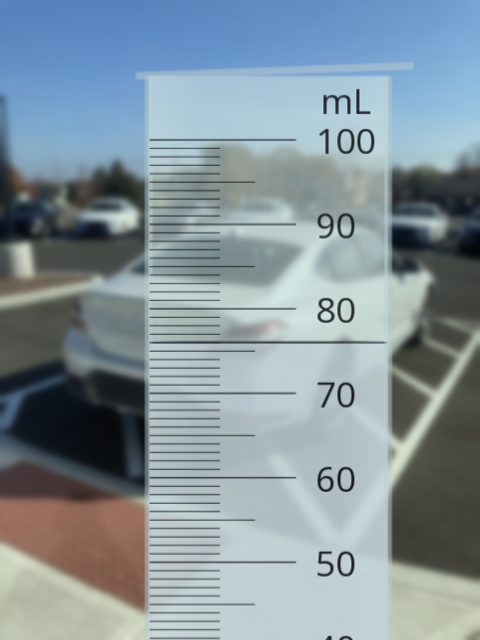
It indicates 76 mL
